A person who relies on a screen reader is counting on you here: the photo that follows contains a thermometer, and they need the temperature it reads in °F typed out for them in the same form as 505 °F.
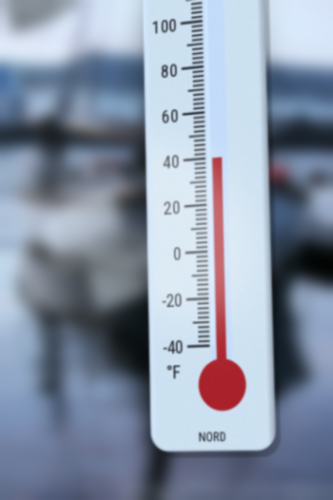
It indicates 40 °F
